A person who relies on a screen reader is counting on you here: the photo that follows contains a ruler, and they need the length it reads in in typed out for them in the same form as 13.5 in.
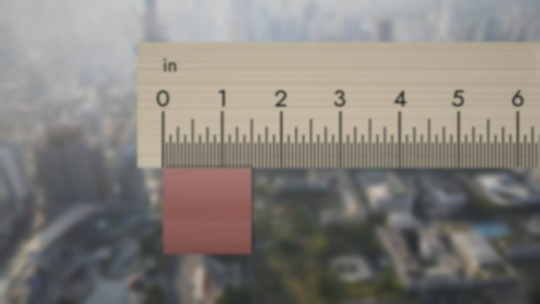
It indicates 1.5 in
